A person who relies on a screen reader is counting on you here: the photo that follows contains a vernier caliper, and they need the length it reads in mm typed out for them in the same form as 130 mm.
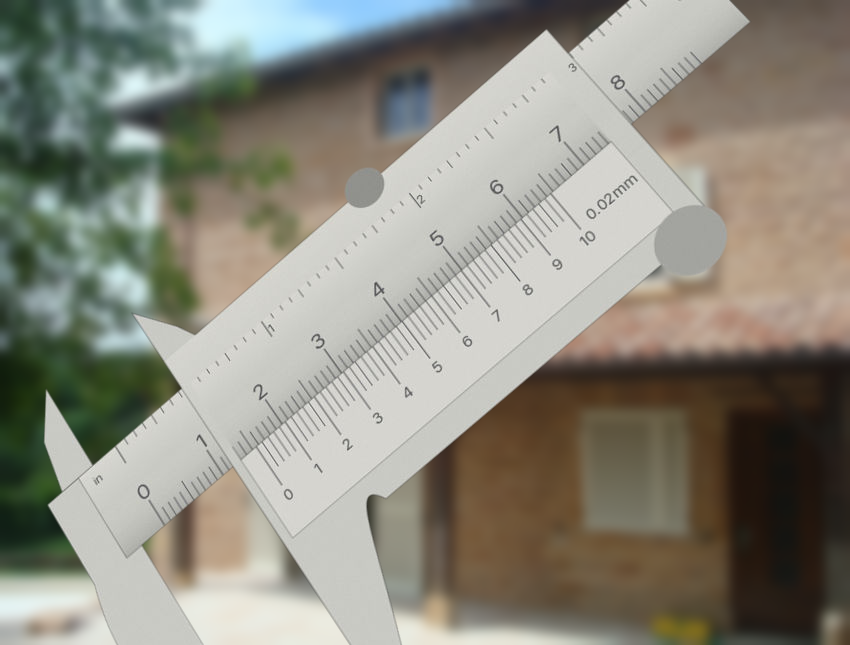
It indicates 15.6 mm
